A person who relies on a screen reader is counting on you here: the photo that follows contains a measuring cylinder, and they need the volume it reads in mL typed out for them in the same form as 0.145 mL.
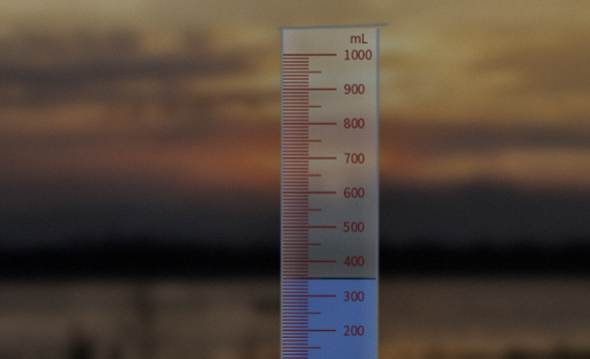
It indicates 350 mL
